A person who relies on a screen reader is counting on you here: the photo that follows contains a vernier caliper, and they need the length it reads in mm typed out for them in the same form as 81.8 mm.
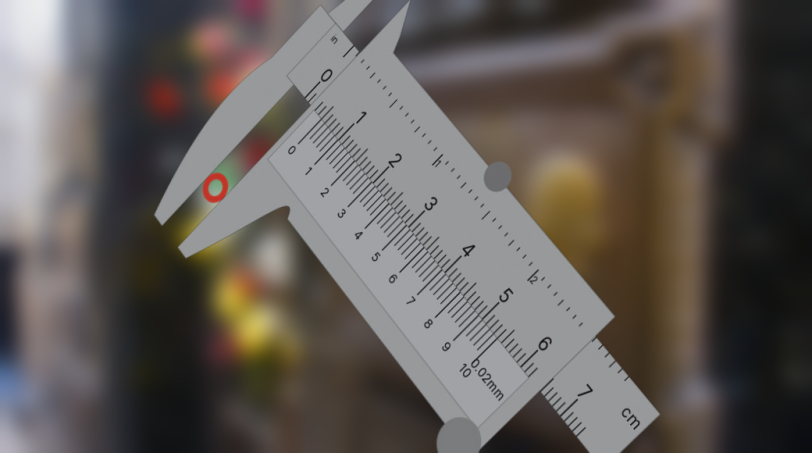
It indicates 5.0 mm
